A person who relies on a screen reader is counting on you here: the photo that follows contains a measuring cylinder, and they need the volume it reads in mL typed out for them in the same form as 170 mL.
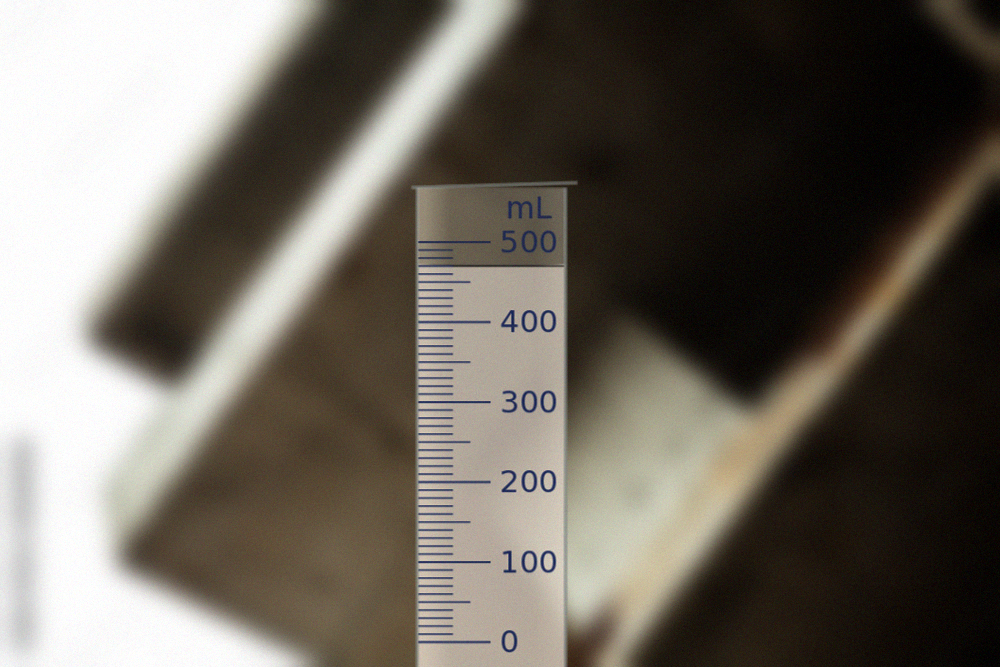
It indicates 470 mL
